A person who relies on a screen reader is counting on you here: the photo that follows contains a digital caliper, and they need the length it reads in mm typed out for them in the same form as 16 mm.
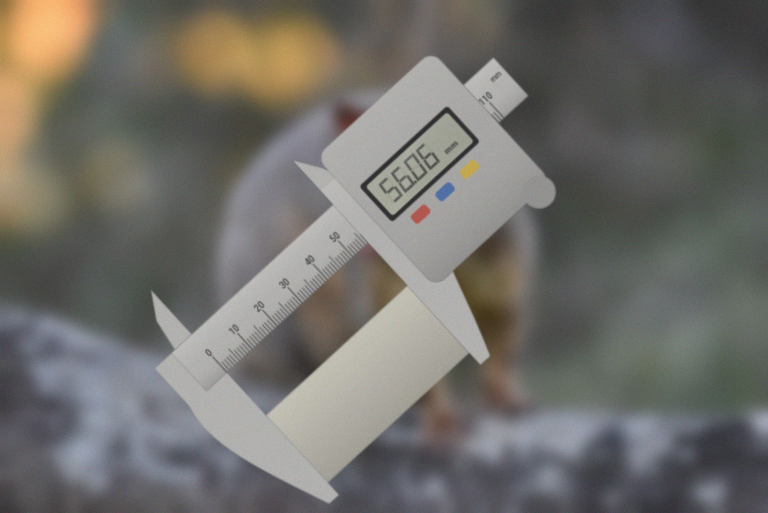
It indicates 56.06 mm
